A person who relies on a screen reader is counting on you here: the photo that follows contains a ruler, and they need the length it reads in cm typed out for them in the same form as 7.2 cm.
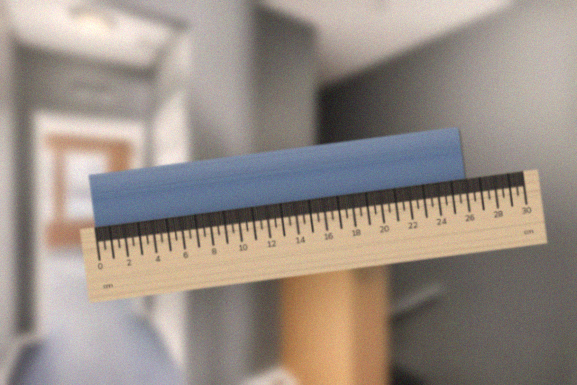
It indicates 26 cm
